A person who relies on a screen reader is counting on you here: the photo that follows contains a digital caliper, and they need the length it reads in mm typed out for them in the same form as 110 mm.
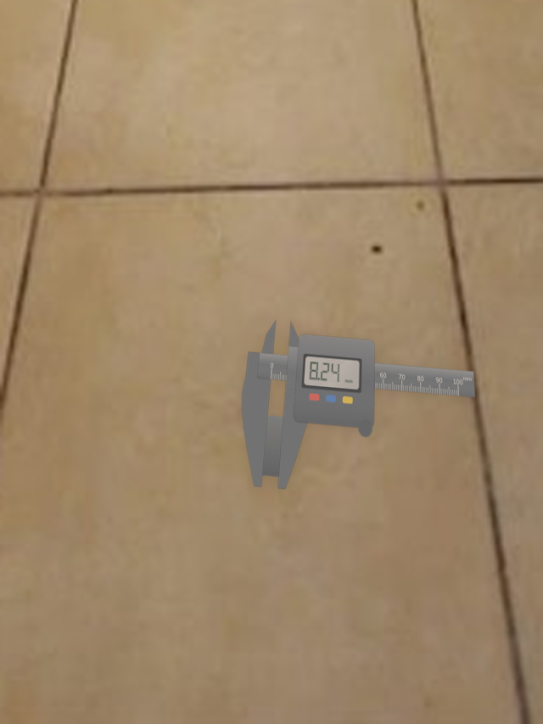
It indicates 8.24 mm
